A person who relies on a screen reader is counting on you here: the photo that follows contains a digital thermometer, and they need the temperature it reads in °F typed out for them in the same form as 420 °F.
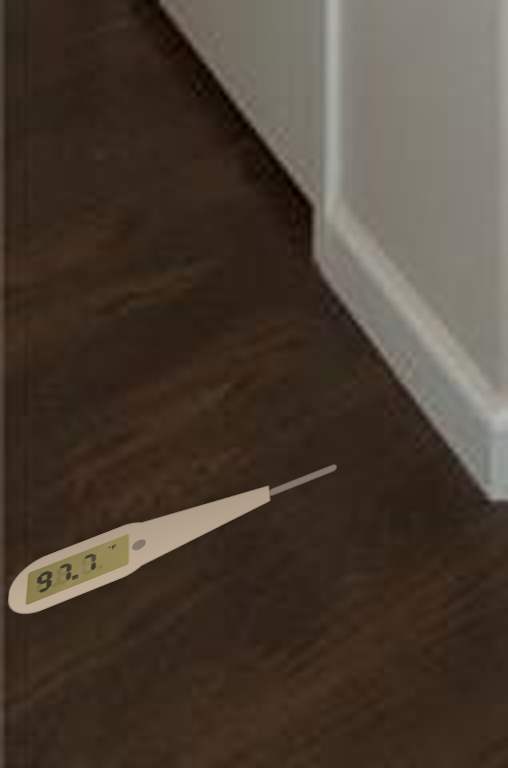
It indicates 97.7 °F
